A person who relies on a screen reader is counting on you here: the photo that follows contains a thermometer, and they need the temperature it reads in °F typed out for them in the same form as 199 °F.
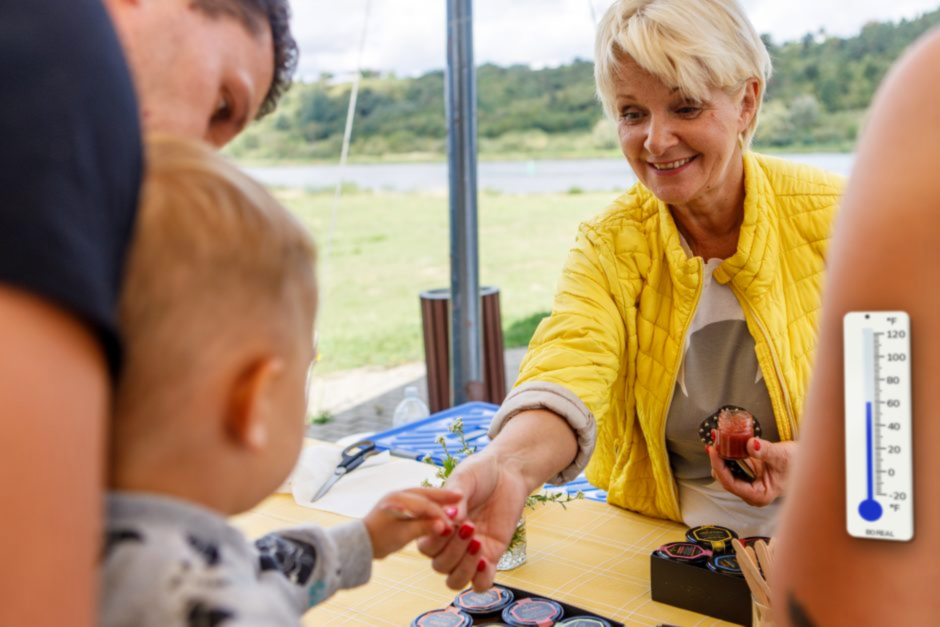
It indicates 60 °F
